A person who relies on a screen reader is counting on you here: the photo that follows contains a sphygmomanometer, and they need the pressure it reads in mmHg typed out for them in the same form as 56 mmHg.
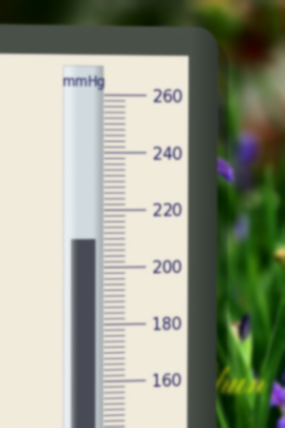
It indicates 210 mmHg
